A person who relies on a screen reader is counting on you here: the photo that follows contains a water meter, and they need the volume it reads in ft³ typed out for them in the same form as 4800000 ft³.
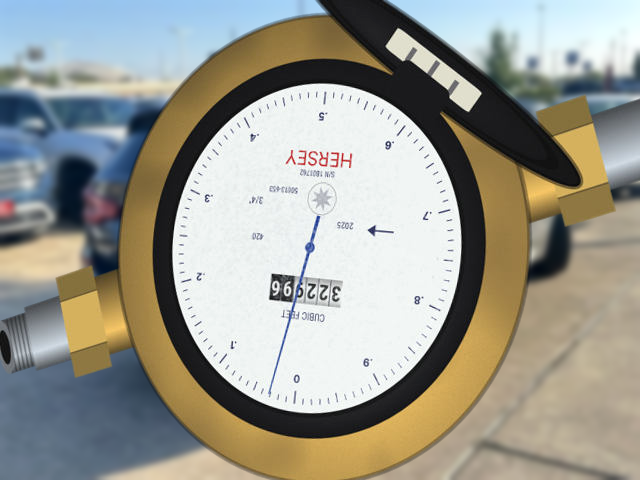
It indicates 322996.03 ft³
